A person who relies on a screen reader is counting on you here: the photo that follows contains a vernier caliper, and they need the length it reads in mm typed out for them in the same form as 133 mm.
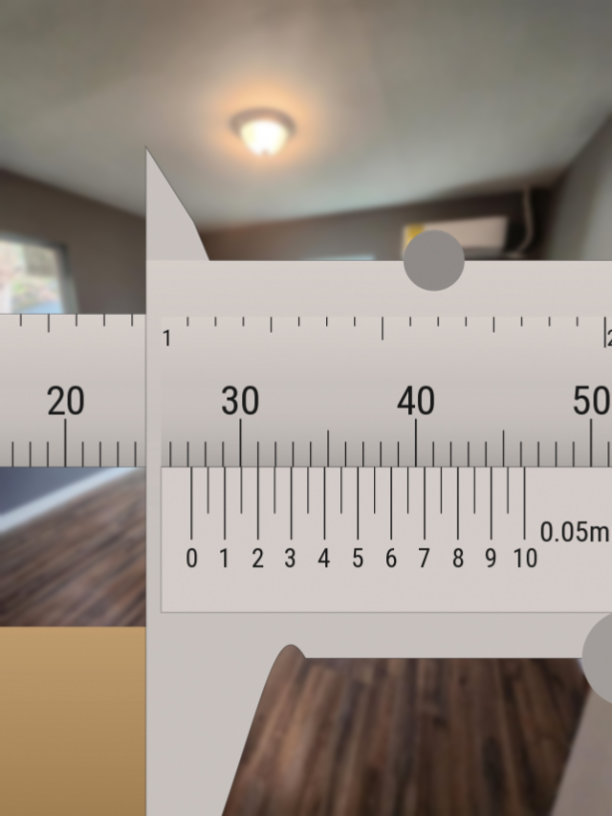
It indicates 27.2 mm
